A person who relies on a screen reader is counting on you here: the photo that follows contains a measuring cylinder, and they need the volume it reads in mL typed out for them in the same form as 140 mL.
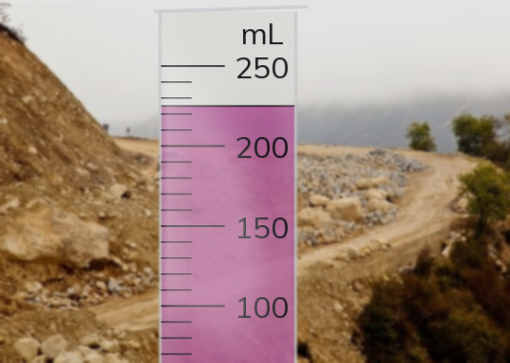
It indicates 225 mL
